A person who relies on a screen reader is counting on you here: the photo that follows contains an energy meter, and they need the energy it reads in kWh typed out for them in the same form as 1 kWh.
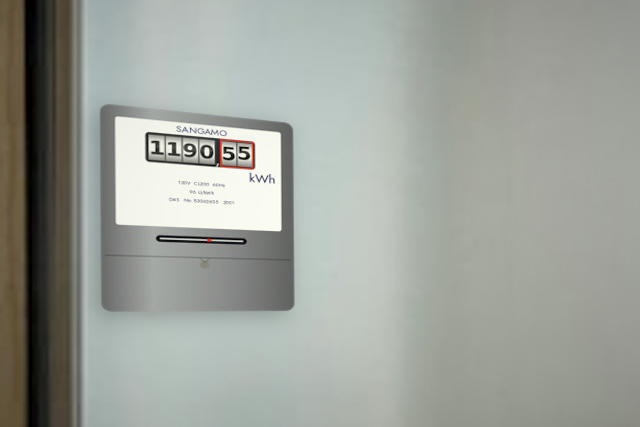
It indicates 1190.55 kWh
